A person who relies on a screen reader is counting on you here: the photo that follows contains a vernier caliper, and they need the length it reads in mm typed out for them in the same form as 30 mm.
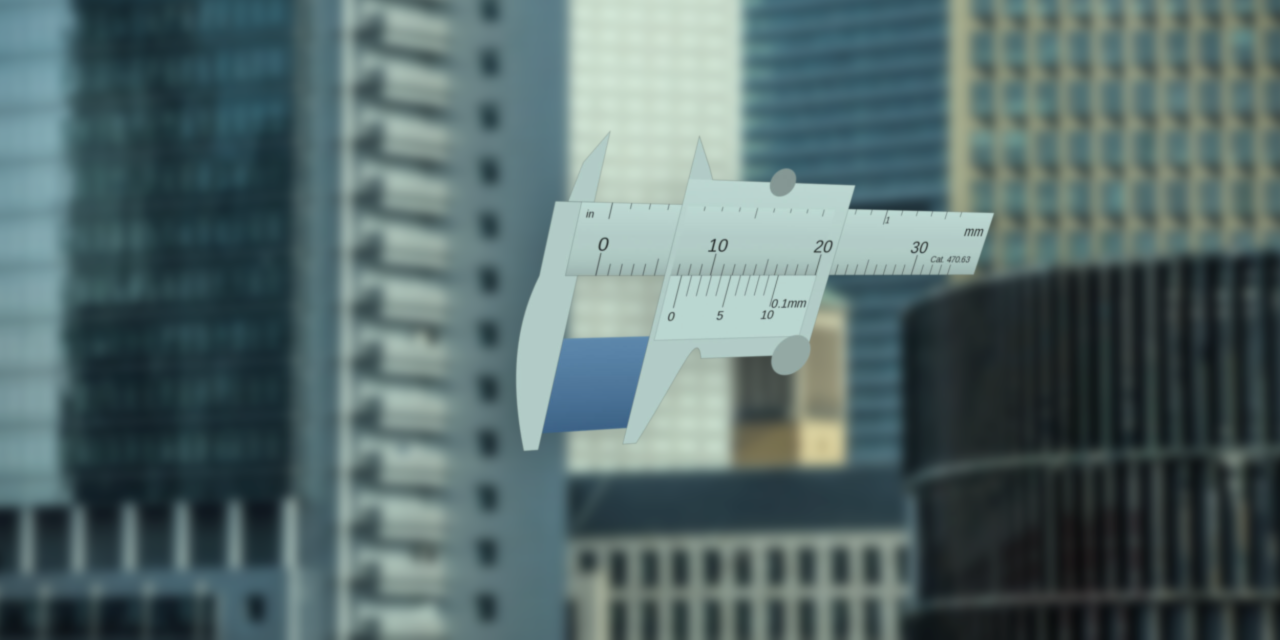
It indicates 7.4 mm
